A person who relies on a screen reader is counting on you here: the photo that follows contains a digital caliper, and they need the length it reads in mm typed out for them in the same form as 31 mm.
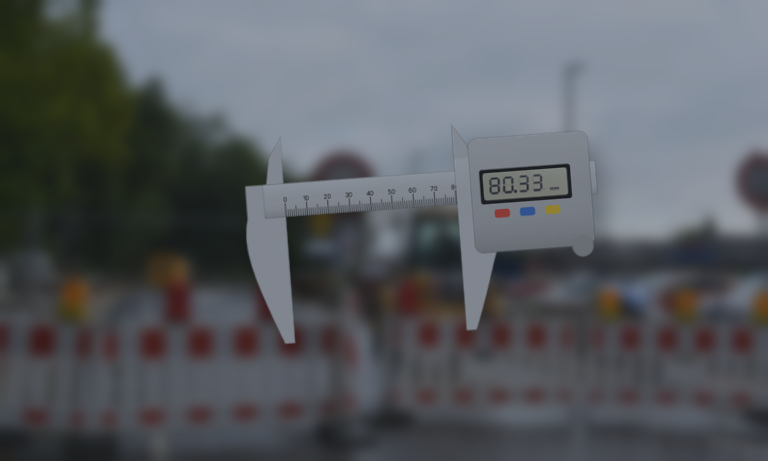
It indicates 80.33 mm
